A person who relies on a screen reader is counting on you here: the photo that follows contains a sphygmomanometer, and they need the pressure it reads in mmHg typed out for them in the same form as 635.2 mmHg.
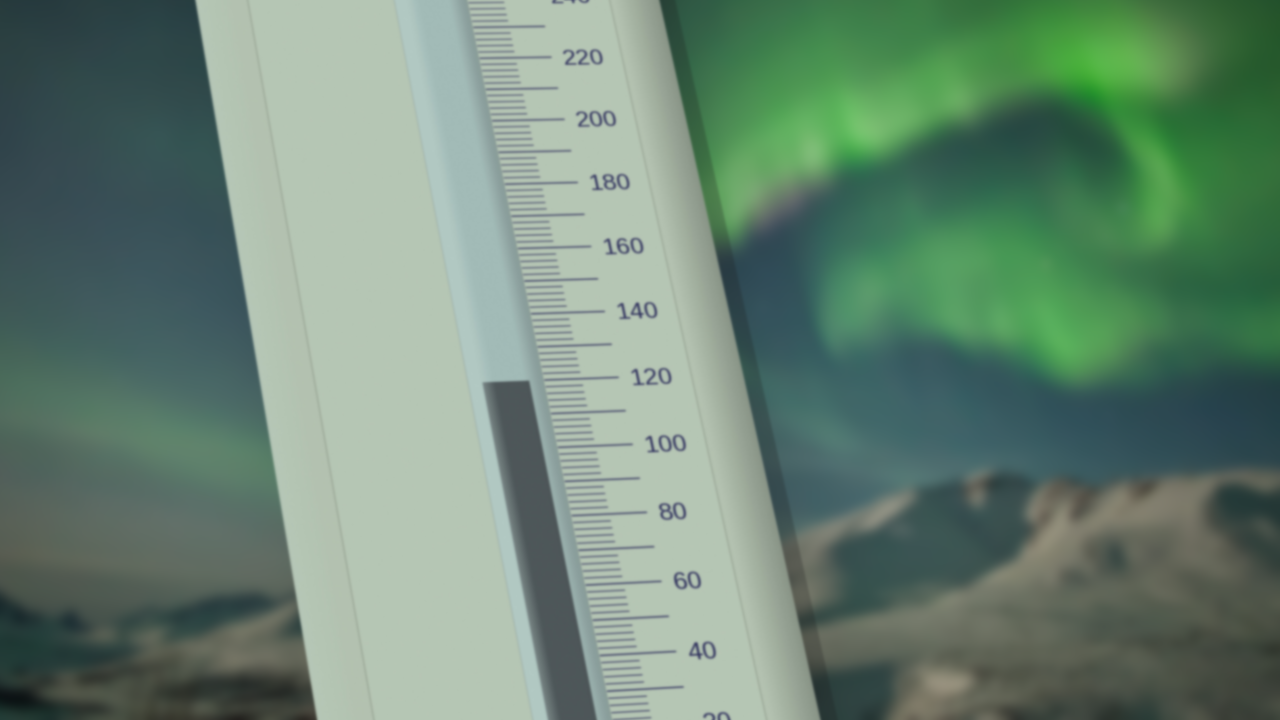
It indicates 120 mmHg
